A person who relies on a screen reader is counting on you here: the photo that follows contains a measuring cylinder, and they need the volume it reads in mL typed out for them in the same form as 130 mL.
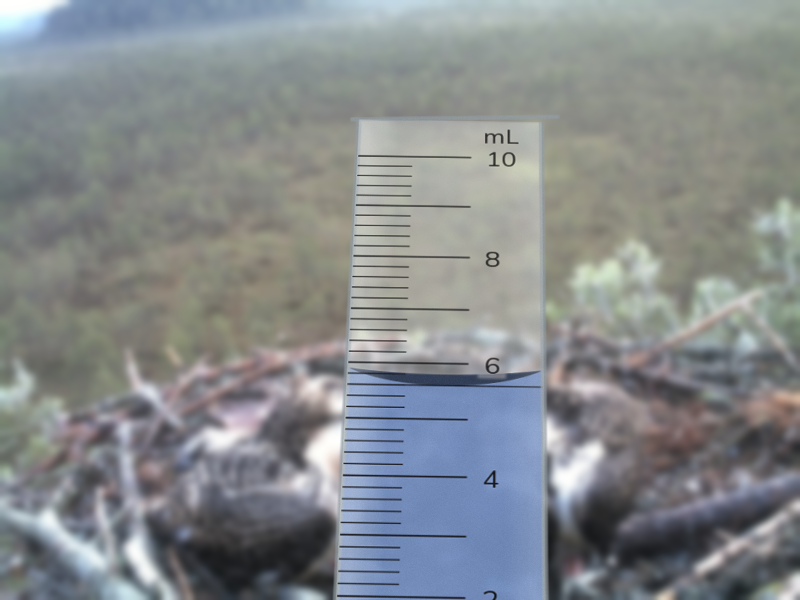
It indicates 5.6 mL
